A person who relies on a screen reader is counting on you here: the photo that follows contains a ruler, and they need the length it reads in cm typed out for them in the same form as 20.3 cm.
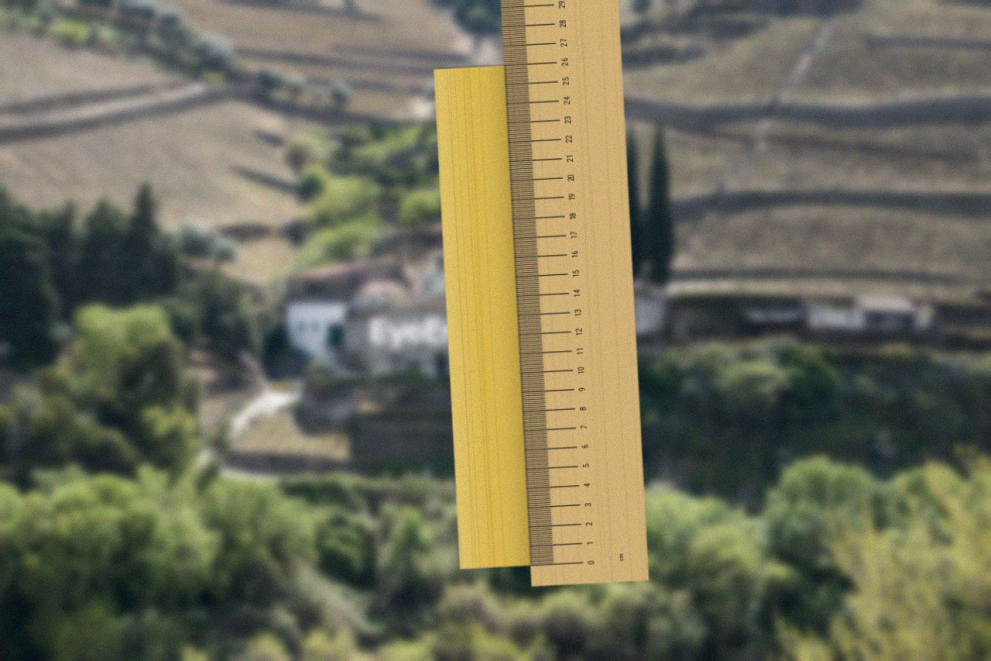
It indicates 26 cm
